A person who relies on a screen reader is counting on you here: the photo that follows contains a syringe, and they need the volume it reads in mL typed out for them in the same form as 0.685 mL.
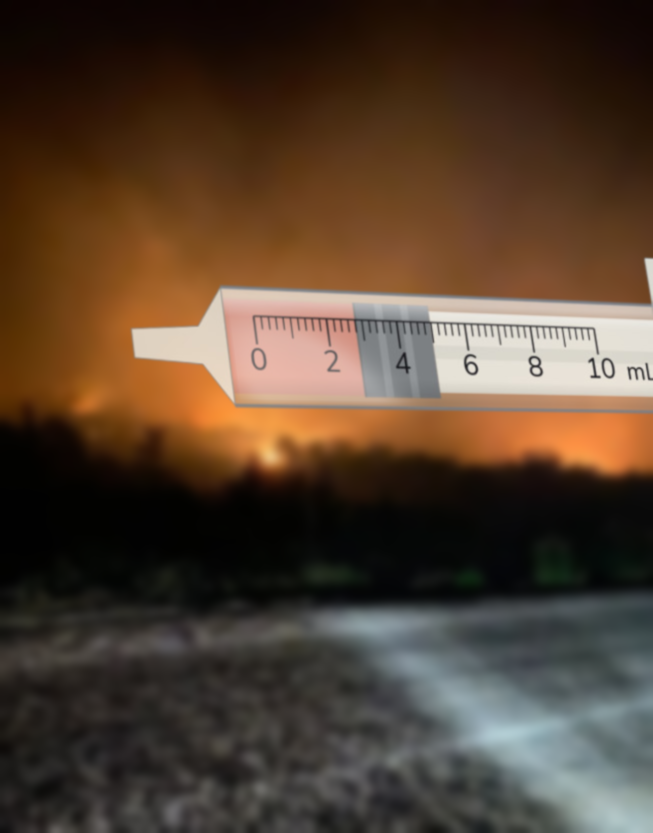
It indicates 2.8 mL
